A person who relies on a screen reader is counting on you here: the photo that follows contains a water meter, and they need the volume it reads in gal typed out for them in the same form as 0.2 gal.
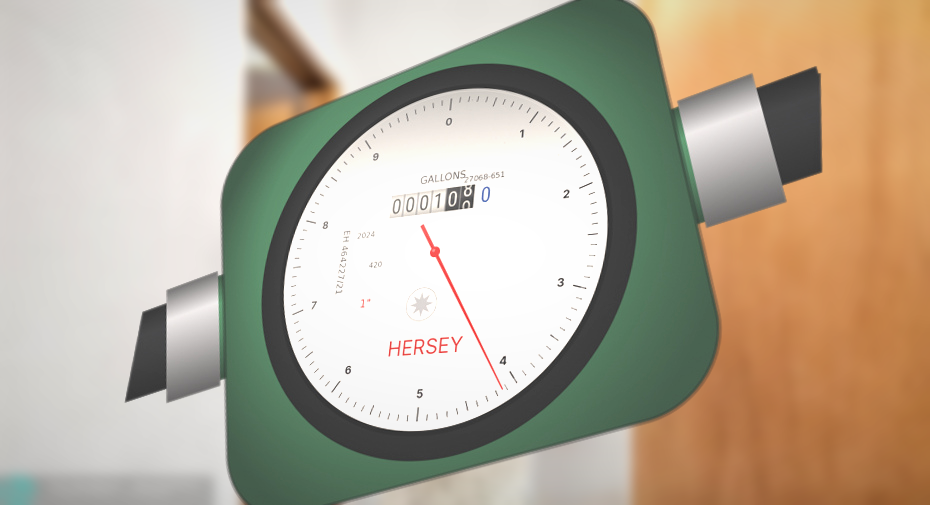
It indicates 1084.1 gal
